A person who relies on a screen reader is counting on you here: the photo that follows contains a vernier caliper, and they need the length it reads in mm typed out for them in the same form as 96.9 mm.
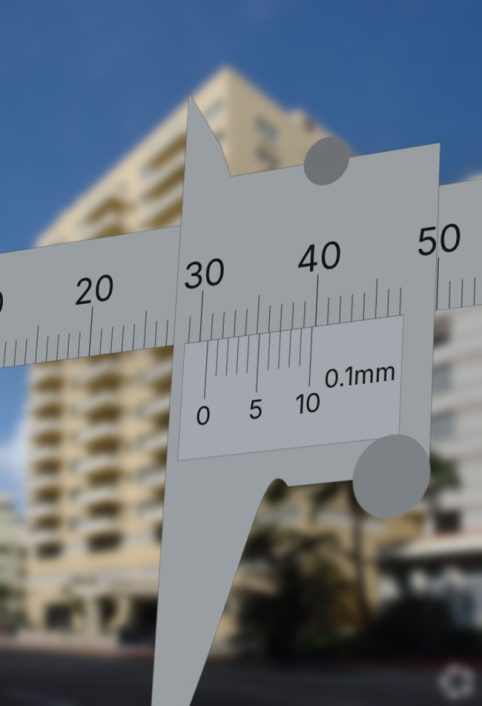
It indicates 30.7 mm
